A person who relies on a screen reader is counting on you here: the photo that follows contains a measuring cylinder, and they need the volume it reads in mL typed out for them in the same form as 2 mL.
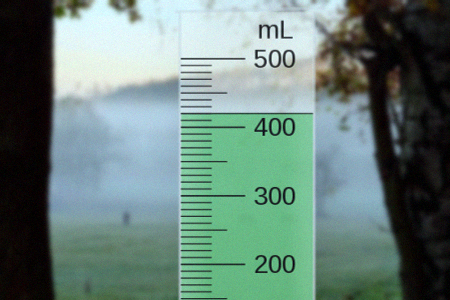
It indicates 420 mL
